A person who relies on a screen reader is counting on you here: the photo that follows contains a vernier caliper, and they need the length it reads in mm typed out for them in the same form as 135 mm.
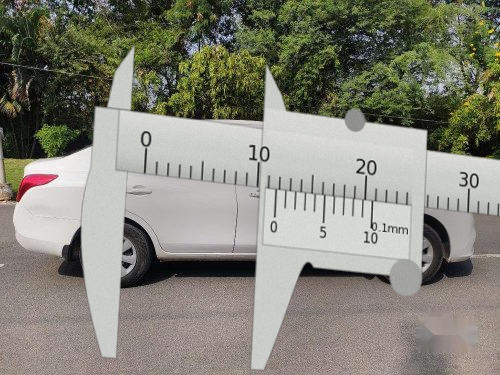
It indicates 11.7 mm
